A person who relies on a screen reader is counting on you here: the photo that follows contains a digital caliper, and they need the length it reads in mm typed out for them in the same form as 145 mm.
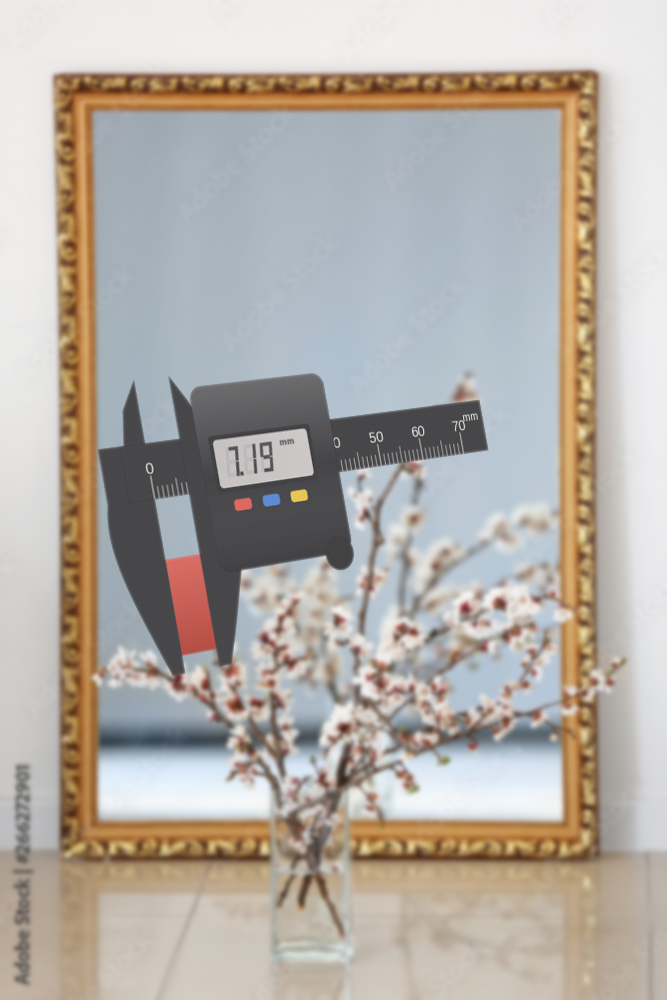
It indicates 7.19 mm
